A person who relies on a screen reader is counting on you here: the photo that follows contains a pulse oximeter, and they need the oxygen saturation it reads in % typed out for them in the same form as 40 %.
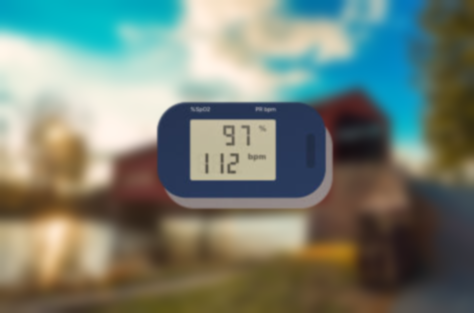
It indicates 97 %
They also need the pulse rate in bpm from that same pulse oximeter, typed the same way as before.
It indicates 112 bpm
